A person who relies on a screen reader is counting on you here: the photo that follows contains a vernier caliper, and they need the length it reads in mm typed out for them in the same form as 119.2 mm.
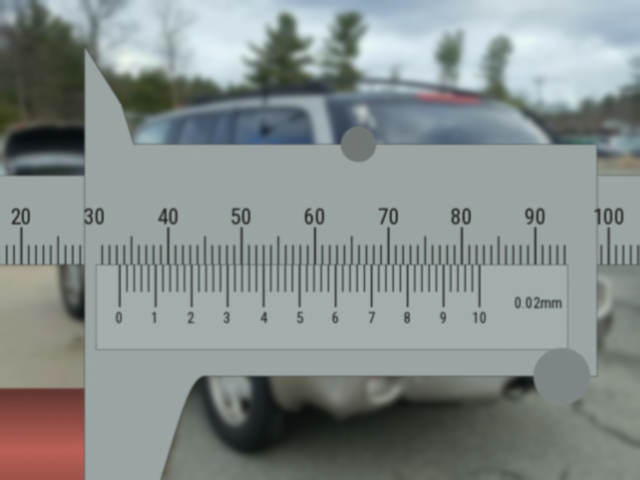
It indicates 33.4 mm
